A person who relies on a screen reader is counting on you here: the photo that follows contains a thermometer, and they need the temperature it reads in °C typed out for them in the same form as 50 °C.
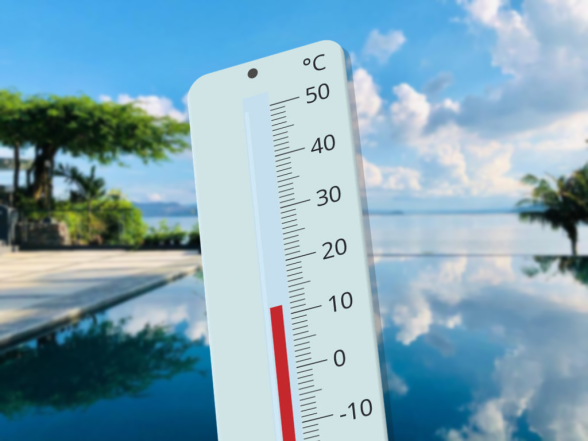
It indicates 12 °C
